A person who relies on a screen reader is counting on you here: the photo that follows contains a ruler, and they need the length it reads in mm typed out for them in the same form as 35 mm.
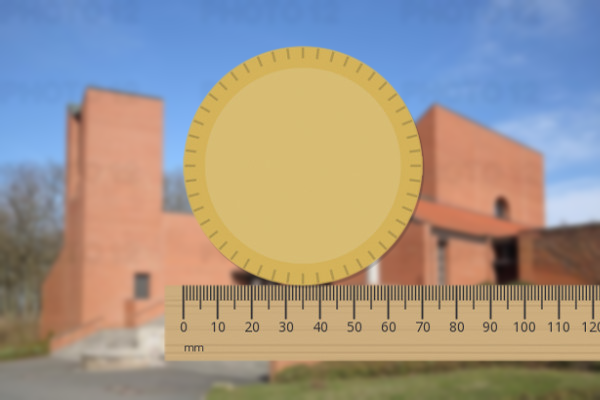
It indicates 70 mm
